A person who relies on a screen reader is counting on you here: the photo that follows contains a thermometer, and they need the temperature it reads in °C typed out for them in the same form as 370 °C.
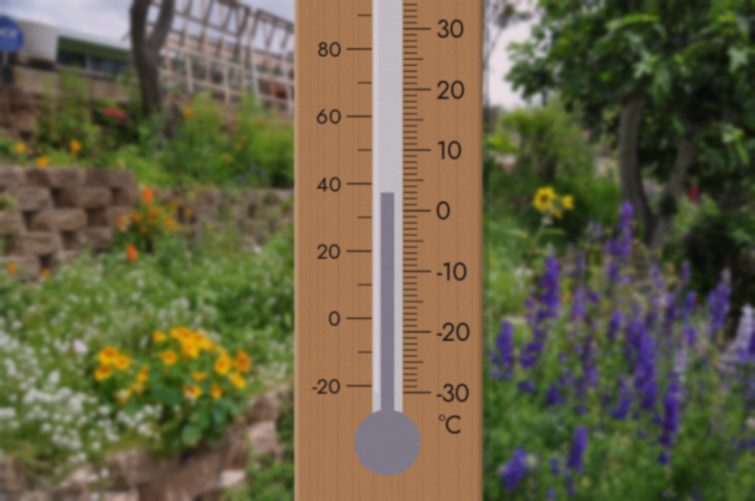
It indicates 3 °C
